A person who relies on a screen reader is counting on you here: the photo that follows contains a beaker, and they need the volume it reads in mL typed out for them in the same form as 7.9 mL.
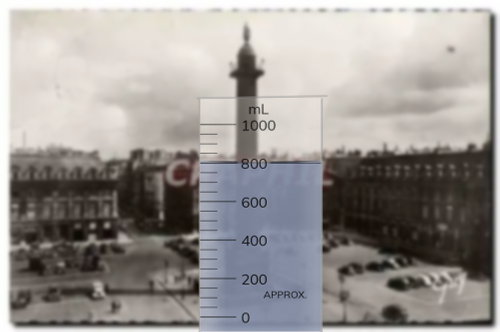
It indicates 800 mL
